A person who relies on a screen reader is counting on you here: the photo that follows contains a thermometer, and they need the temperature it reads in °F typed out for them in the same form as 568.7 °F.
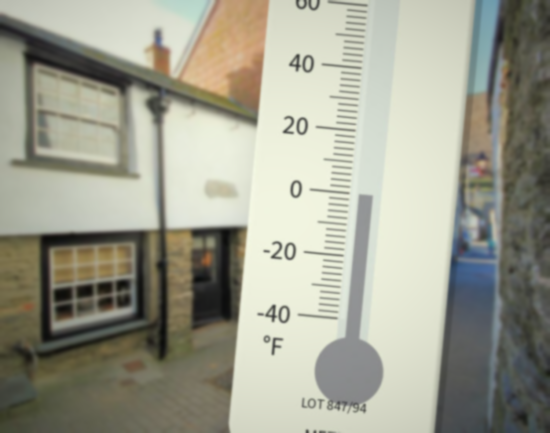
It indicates 0 °F
